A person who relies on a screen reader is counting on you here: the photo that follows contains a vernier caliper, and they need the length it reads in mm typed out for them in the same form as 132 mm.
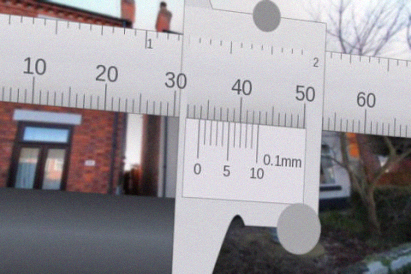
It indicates 33.8 mm
